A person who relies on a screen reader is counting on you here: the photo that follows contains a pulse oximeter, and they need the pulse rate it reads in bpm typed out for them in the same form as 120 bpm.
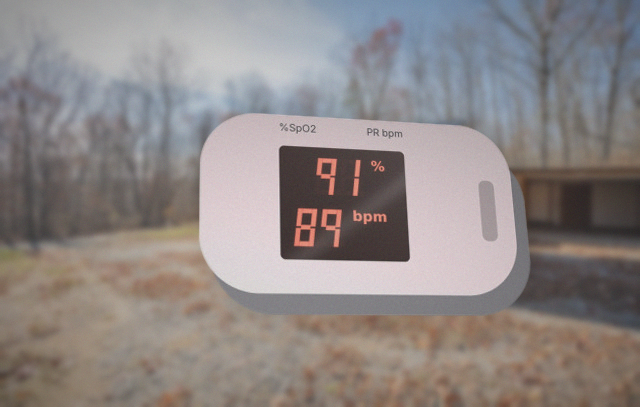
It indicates 89 bpm
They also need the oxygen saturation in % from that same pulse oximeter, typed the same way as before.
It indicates 91 %
